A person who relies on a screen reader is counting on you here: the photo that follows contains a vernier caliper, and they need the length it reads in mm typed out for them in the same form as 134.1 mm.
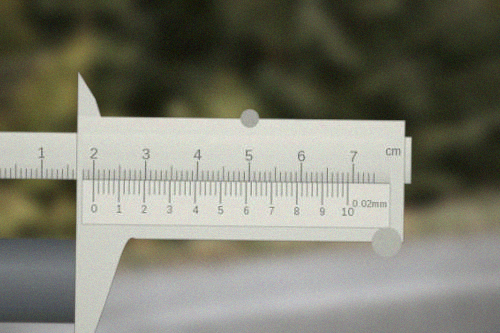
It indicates 20.0 mm
